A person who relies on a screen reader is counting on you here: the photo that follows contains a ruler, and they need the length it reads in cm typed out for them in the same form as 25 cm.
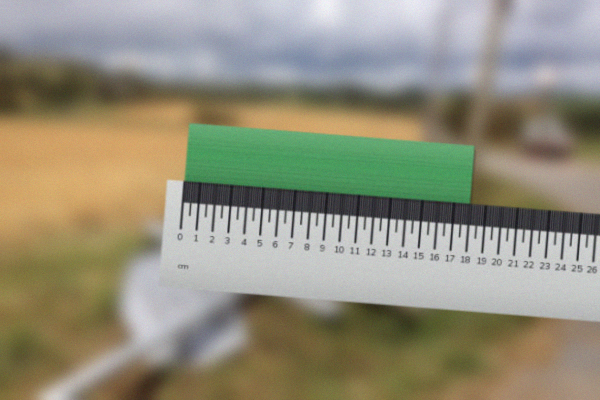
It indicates 18 cm
